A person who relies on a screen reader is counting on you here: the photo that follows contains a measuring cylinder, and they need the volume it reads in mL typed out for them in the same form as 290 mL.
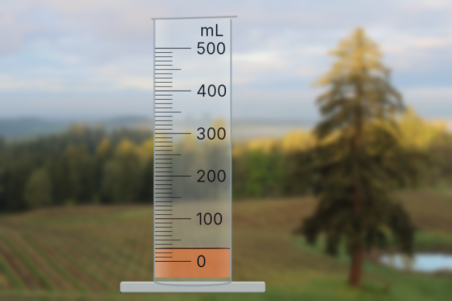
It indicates 30 mL
